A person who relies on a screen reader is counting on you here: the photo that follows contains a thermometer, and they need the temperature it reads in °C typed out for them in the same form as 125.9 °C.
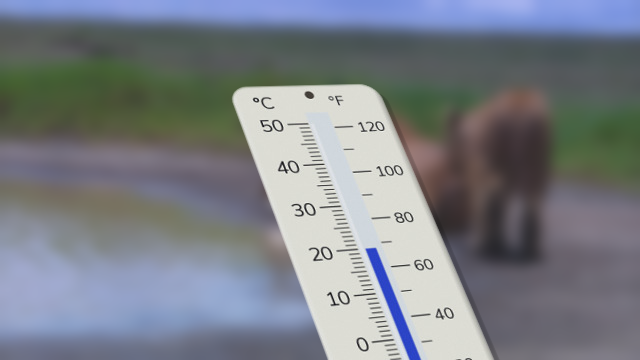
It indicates 20 °C
